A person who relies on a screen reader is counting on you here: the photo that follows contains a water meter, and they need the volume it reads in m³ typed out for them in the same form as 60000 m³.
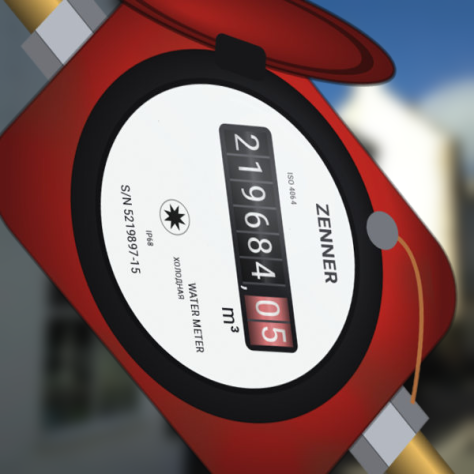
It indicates 219684.05 m³
